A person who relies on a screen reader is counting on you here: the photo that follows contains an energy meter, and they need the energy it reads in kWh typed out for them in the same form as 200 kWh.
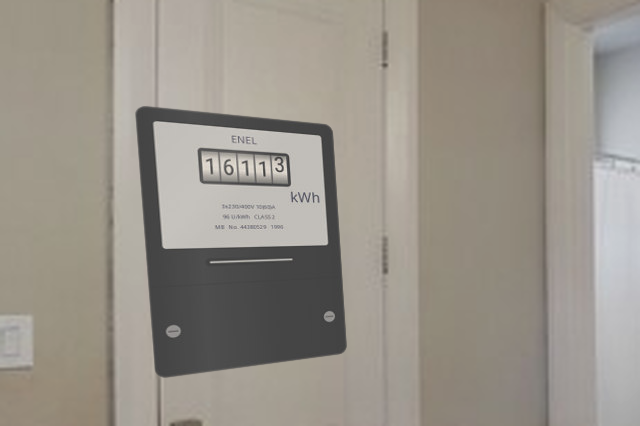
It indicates 16113 kWh
